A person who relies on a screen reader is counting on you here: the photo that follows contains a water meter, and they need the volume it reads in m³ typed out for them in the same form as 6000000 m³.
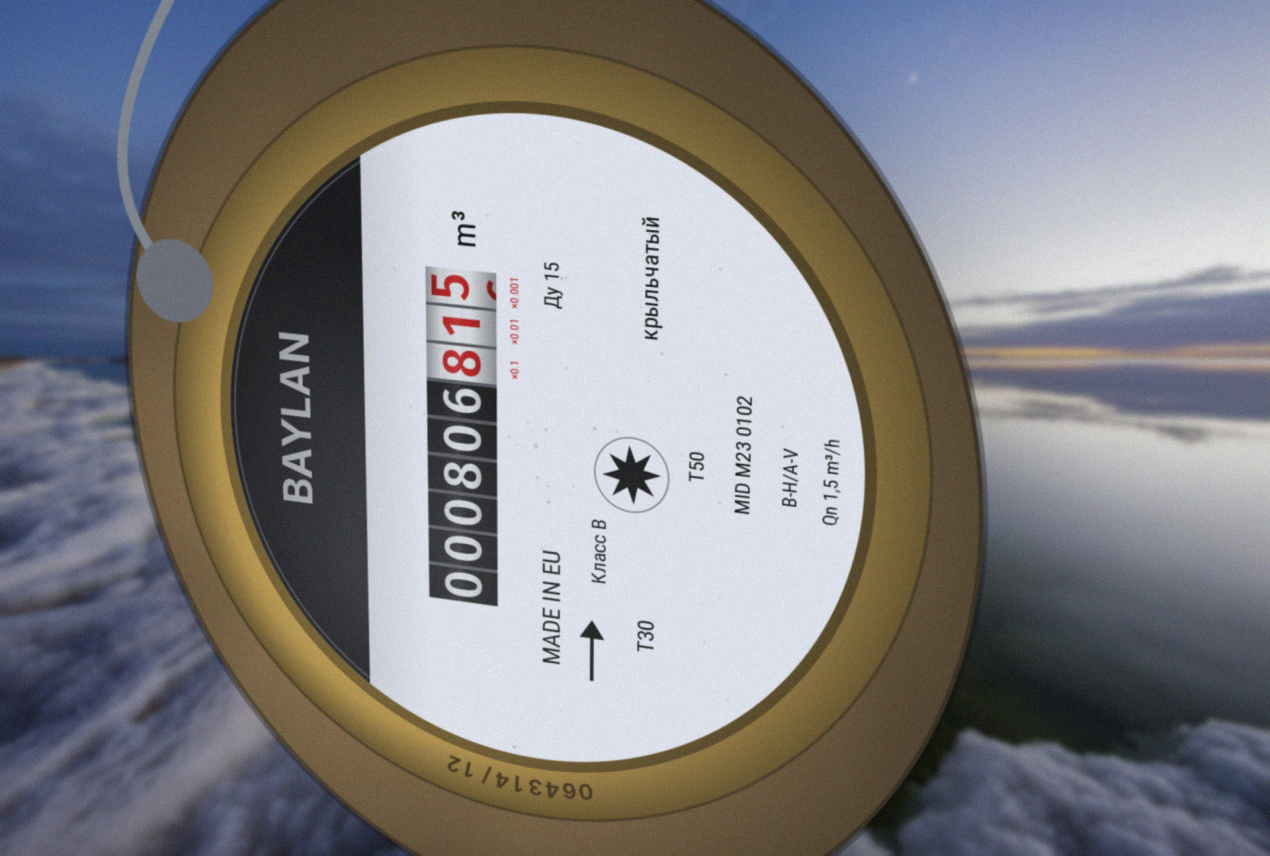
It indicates 806.815 m³
